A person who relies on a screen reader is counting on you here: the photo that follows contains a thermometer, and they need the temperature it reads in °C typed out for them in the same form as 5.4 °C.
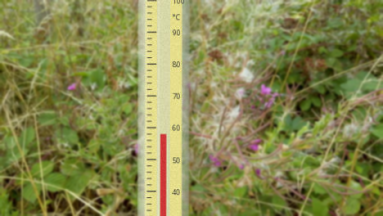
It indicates 58 °C
